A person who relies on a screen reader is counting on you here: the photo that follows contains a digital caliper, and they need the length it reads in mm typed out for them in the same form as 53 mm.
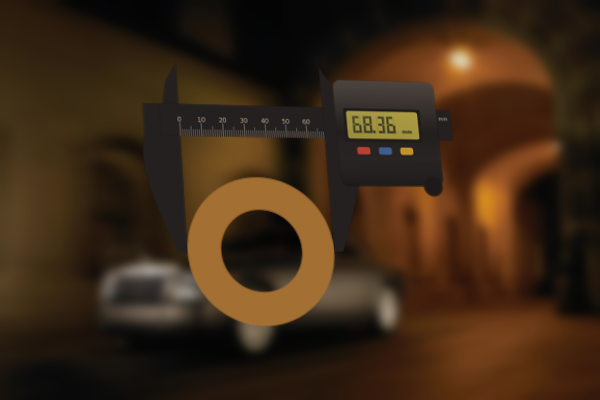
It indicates 68.36 mm
